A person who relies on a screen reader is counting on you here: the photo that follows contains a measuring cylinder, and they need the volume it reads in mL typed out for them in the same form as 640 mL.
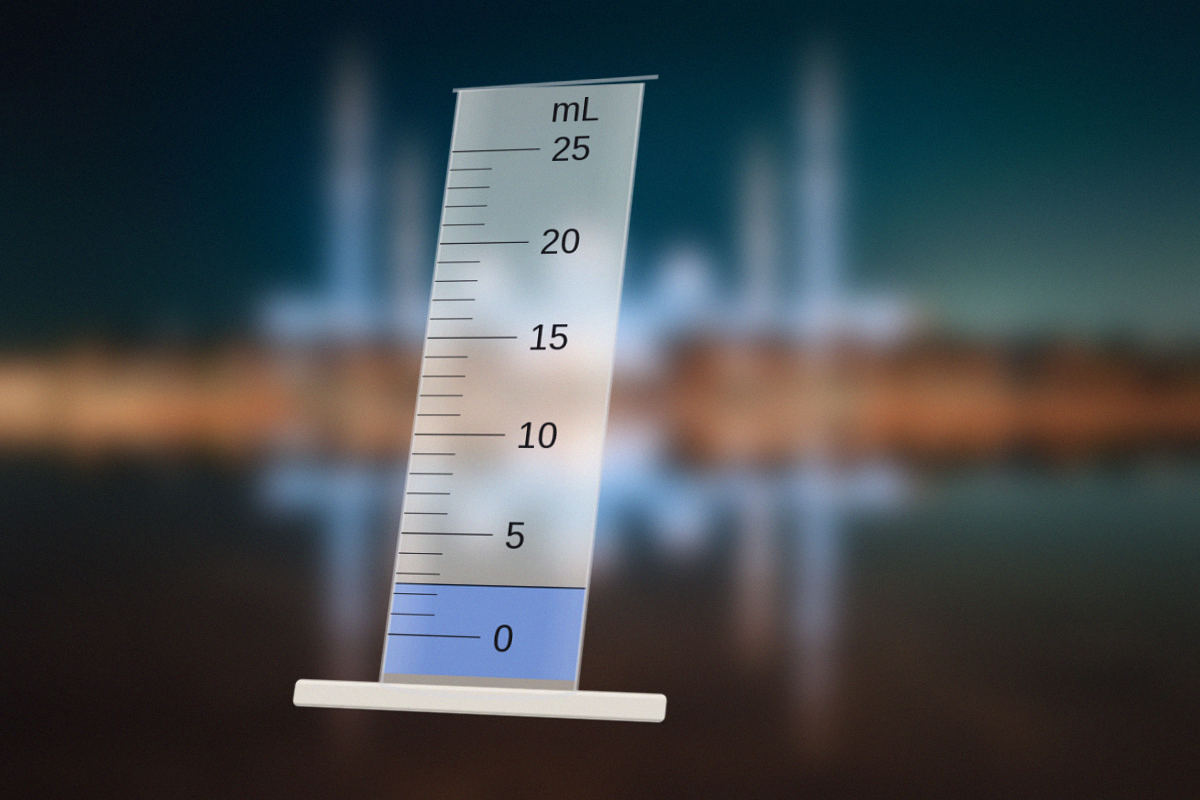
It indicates 2.5 mL
